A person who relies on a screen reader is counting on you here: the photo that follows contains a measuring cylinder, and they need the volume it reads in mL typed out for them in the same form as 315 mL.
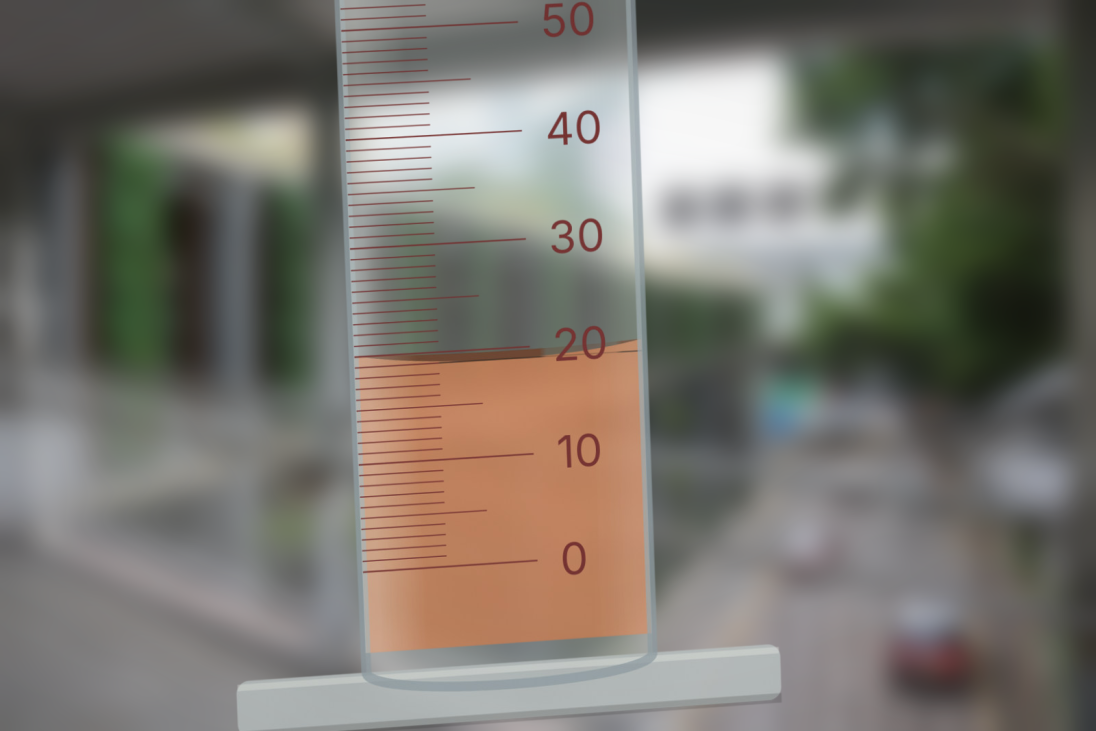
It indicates 19 mL
